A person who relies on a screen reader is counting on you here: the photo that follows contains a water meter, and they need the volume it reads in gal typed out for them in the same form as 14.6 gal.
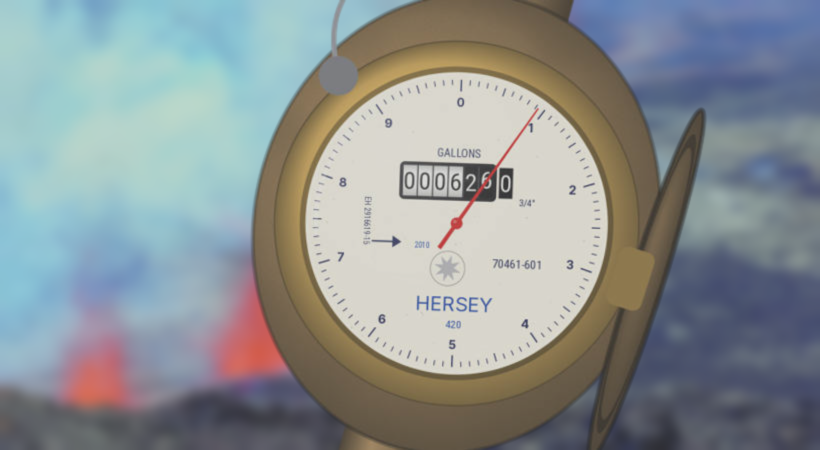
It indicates 6260.9 gal
